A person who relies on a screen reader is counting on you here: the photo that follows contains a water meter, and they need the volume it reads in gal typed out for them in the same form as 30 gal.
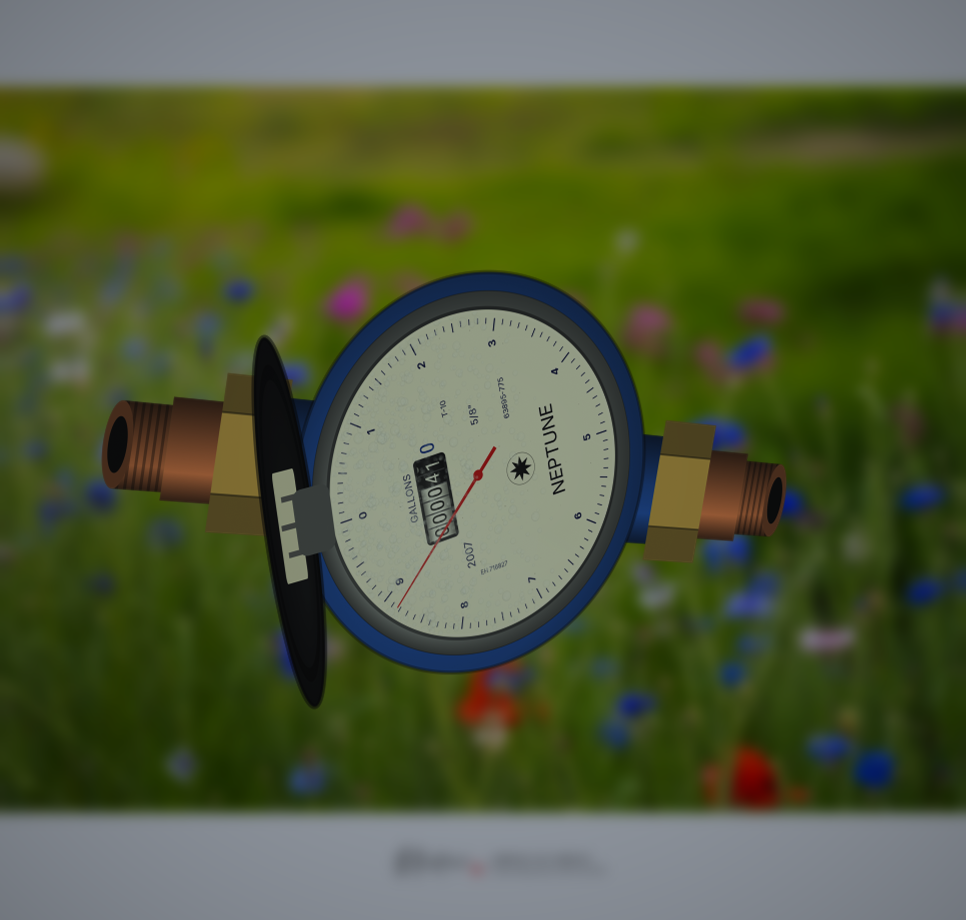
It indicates 408.8 gal
